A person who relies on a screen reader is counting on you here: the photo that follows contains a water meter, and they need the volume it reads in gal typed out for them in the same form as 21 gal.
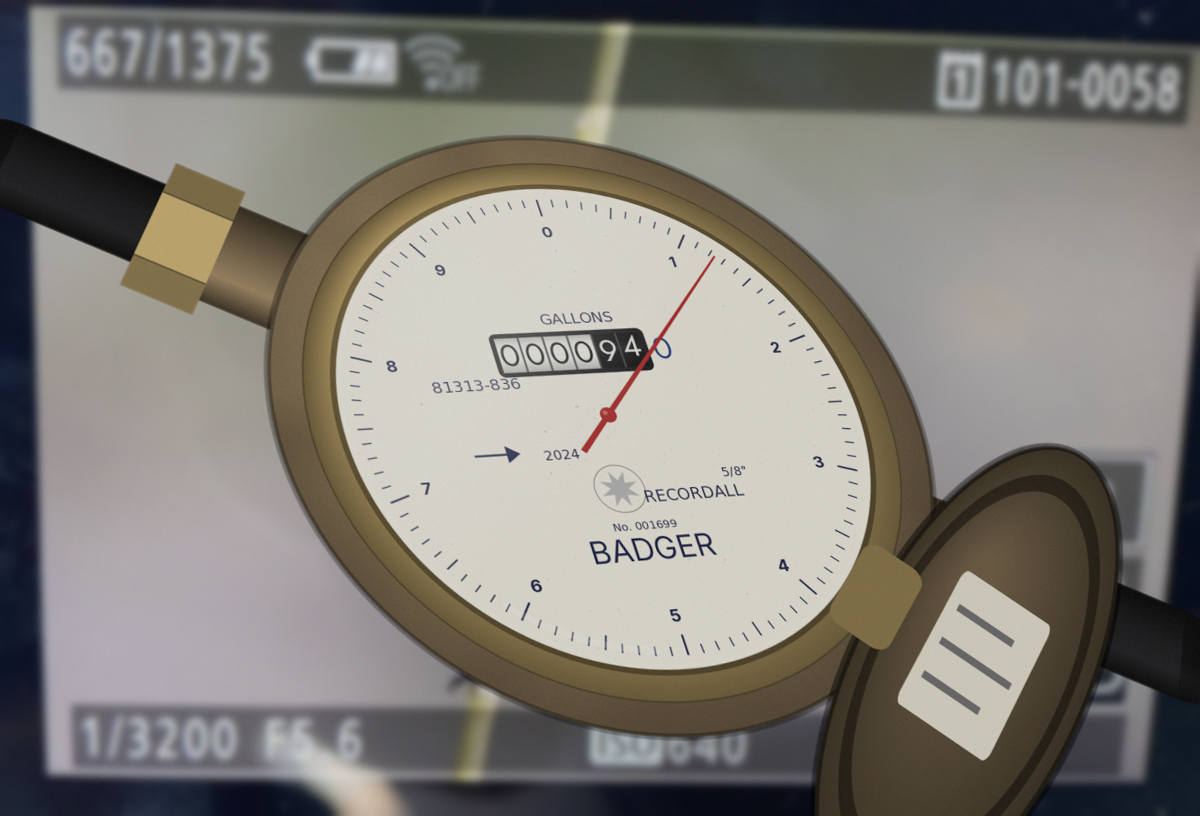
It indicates 941.2 gal
